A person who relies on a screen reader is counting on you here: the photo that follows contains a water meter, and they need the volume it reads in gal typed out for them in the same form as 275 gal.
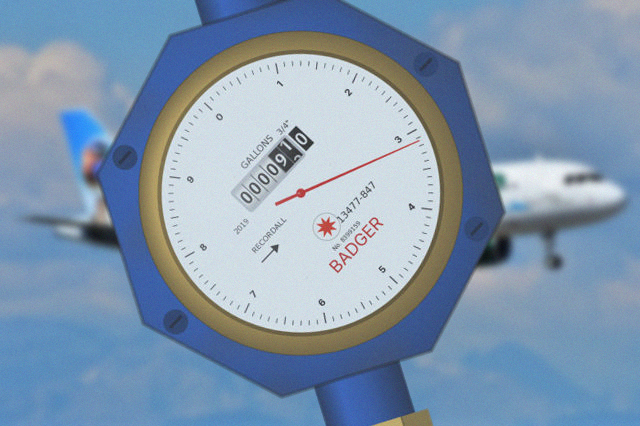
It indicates 913.1 gal
